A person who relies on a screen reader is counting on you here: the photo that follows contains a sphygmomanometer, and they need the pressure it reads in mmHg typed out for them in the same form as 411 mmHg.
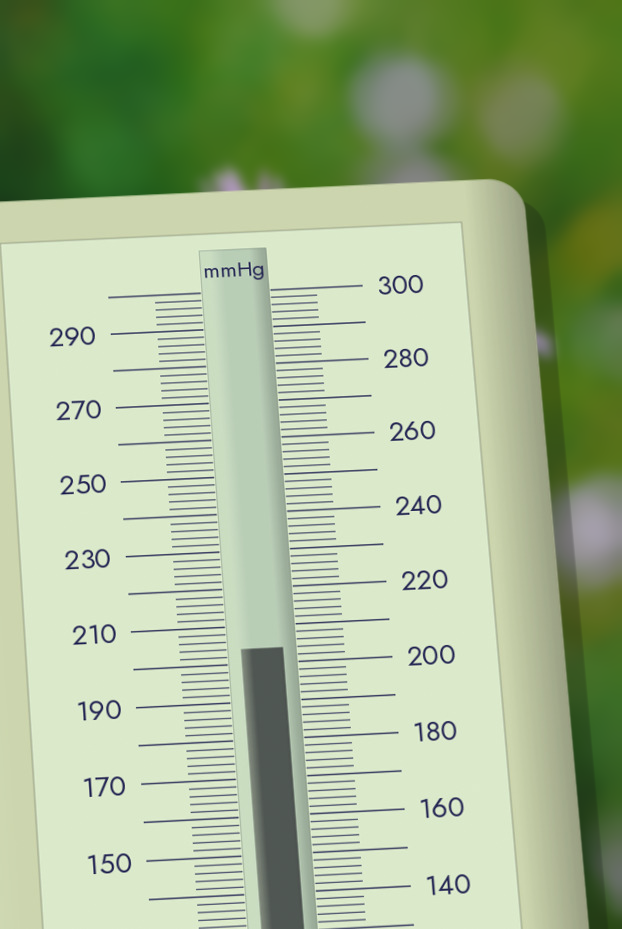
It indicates 204 mmHg
